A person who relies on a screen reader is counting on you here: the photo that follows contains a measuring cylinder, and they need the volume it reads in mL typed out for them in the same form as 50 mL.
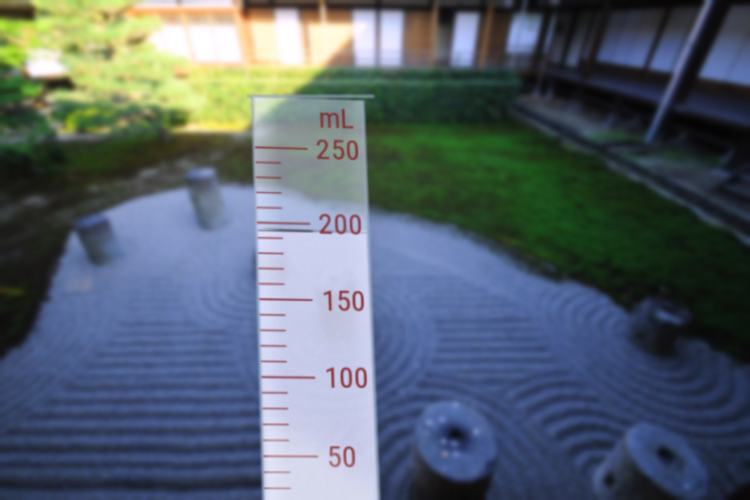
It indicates 195 mL
